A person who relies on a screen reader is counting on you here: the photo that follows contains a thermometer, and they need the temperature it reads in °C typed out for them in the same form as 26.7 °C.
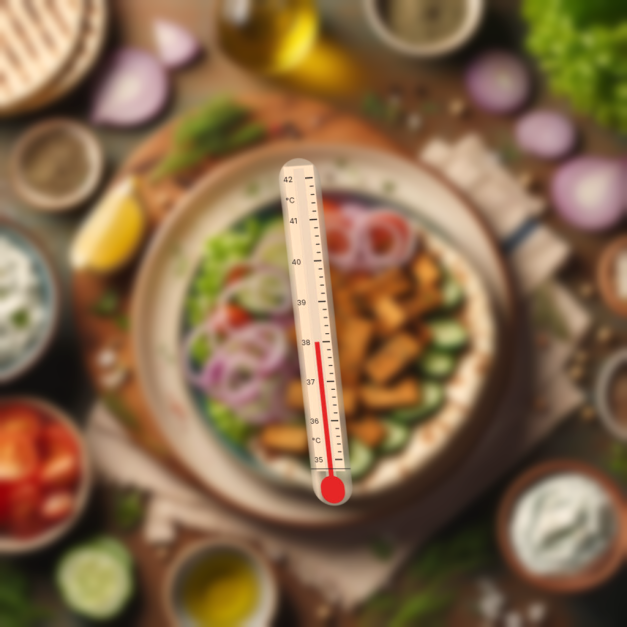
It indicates 38 °C
